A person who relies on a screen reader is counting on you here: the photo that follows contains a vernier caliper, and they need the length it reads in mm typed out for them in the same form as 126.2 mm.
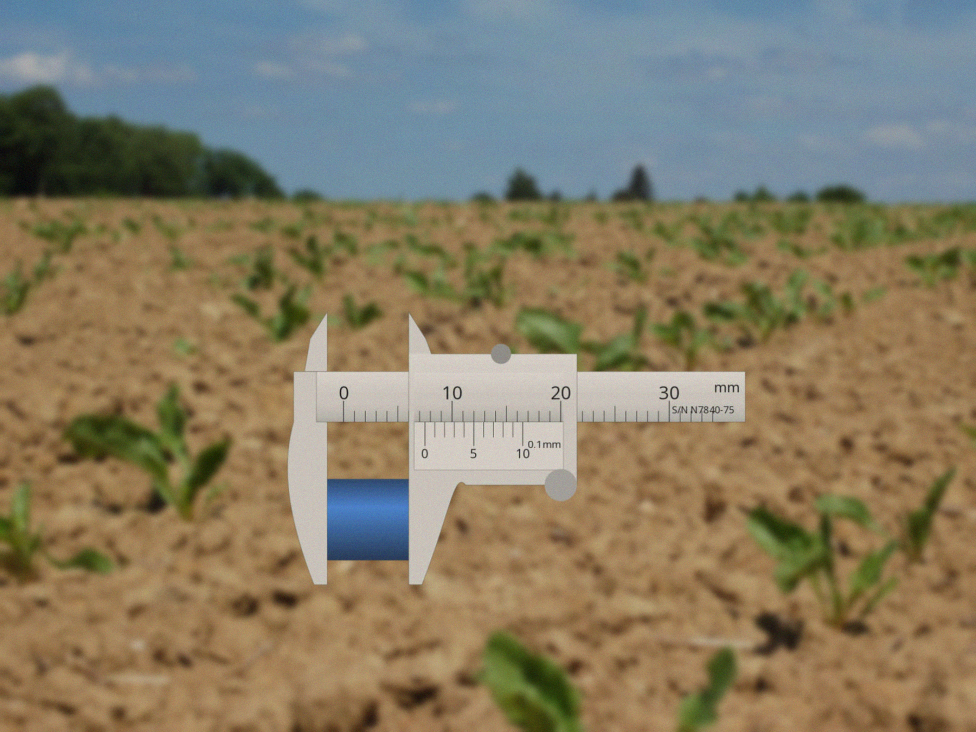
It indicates 7.5 mm
